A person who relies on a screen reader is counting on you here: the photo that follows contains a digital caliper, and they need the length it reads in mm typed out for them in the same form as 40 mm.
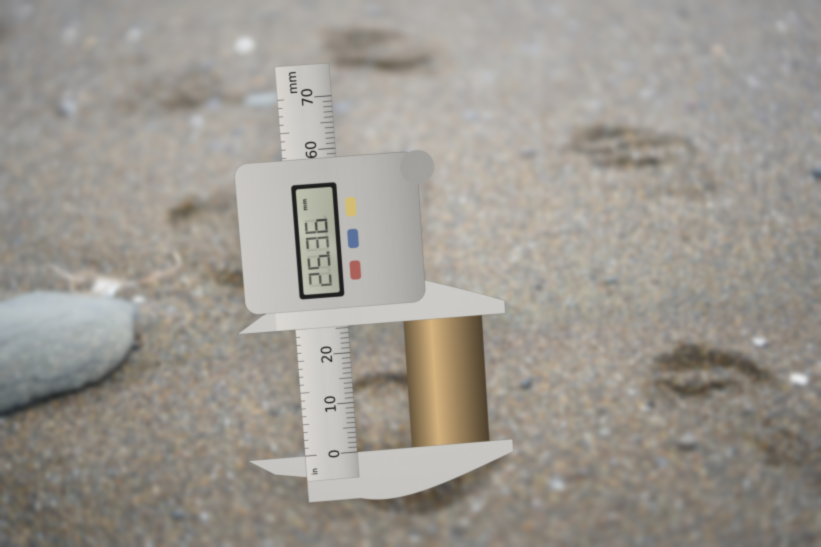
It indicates 25.36 mm
